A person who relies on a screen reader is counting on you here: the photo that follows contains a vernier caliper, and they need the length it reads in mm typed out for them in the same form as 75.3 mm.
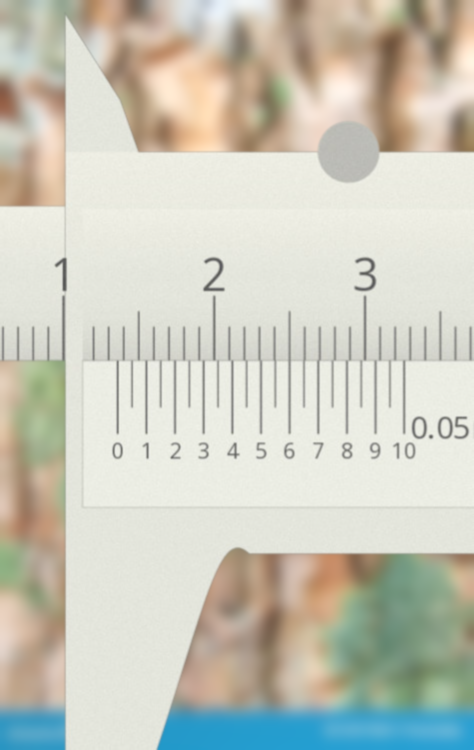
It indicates 13.6 mm
